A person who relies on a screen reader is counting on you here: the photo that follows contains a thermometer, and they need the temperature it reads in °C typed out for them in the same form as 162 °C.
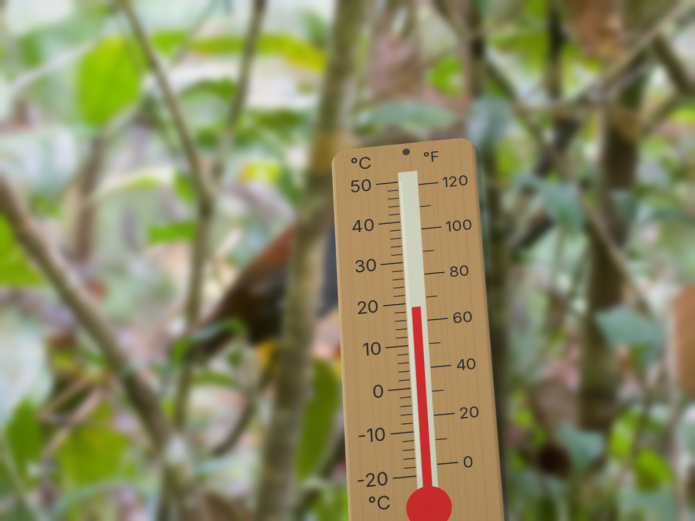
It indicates 19 °C
